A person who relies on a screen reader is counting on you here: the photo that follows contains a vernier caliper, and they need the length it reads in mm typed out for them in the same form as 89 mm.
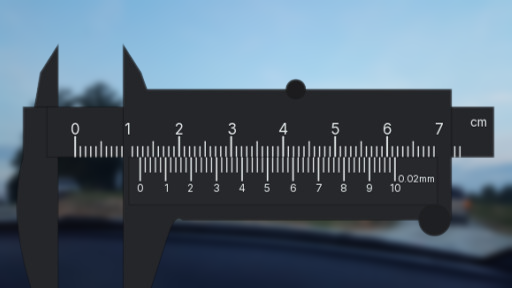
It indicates 12.5 mm
